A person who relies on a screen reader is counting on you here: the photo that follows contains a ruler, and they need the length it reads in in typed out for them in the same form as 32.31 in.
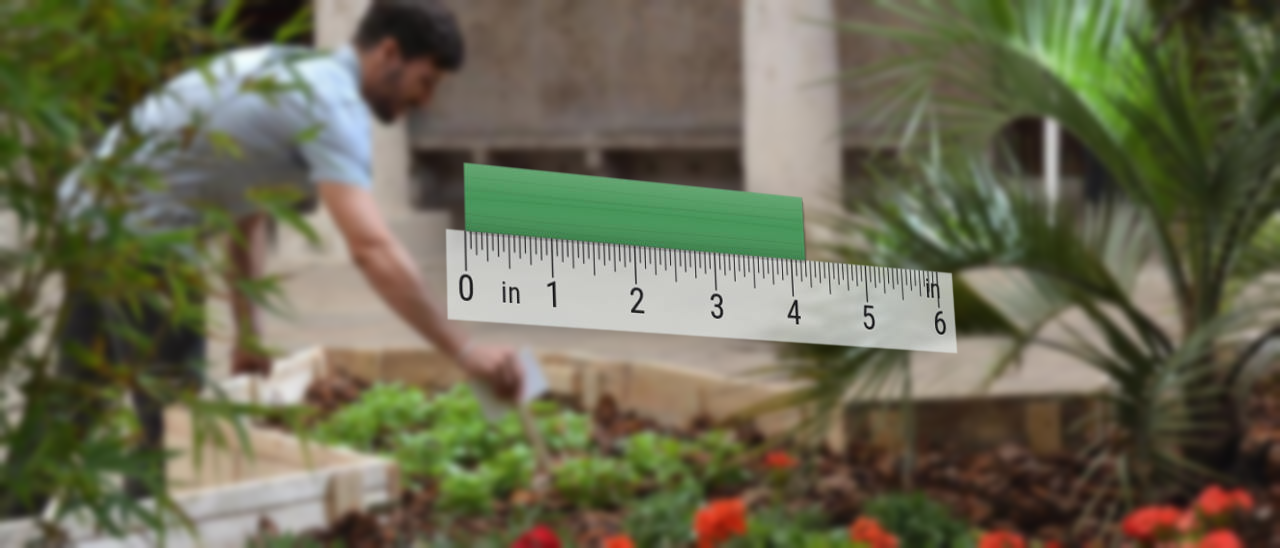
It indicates 4.1875 in
